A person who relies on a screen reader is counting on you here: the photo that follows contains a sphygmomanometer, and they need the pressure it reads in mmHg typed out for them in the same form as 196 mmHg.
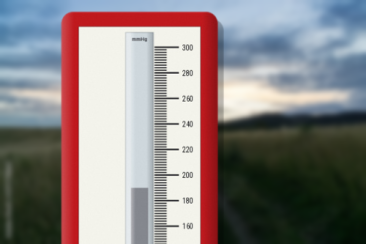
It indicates 190 mmHg
